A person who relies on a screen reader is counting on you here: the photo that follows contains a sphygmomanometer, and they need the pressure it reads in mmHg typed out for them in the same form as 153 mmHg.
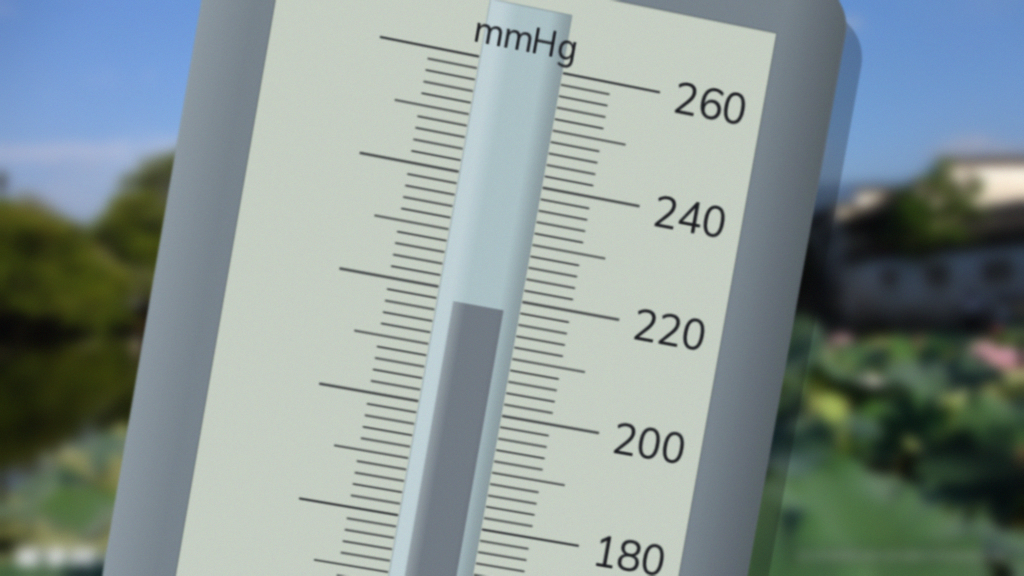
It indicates 218 mmHg
